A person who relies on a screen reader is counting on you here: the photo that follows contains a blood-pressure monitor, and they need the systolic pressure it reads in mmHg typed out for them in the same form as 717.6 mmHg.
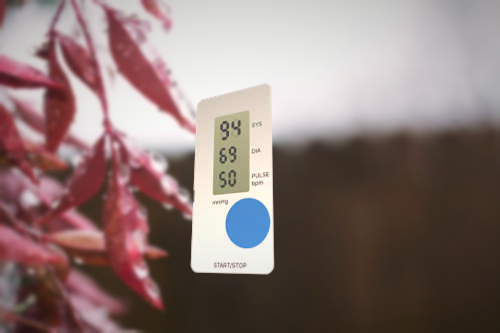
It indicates 94 mmHg
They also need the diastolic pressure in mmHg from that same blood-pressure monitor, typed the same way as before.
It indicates 69 mmHg
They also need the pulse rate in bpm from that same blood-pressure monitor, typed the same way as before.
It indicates 50 bpm
